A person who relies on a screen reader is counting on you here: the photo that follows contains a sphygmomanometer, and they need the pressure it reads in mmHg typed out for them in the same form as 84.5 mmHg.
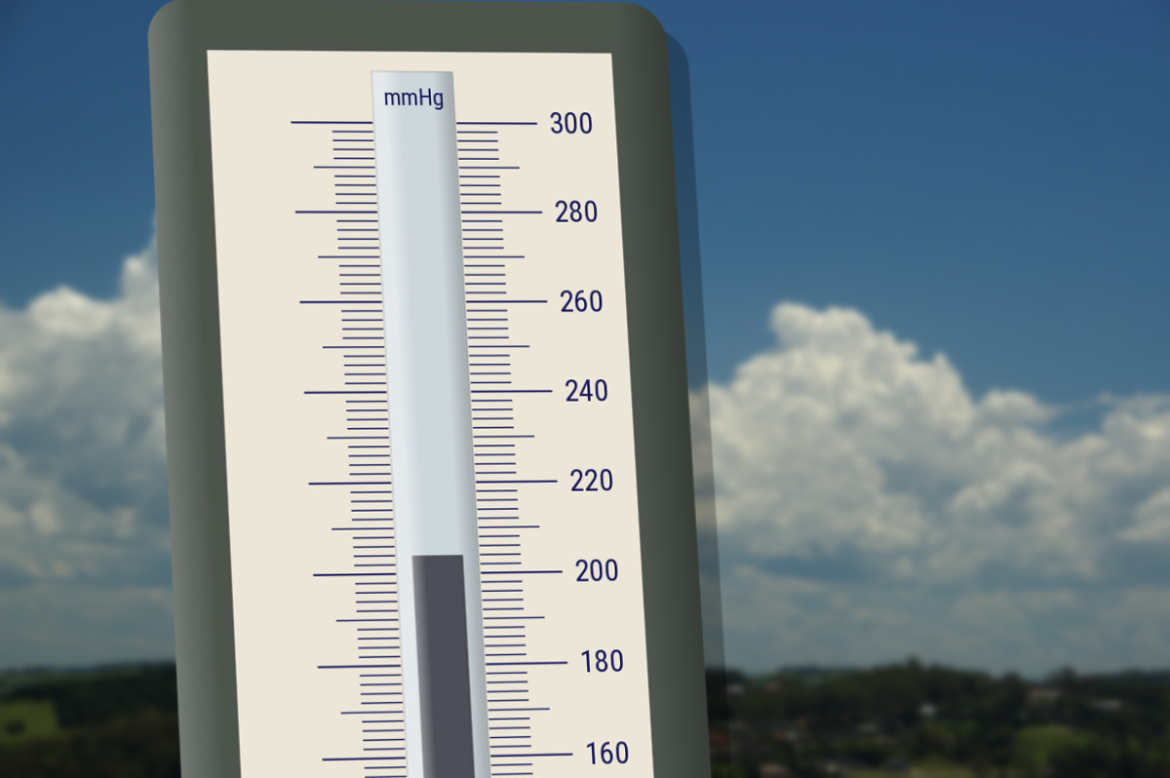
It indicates 204 mmHg
